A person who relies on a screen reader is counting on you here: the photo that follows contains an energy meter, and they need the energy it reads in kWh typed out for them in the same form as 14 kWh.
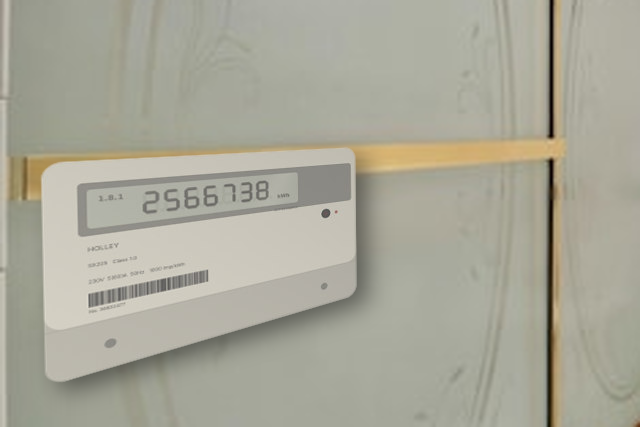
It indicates 2566738 kWh
